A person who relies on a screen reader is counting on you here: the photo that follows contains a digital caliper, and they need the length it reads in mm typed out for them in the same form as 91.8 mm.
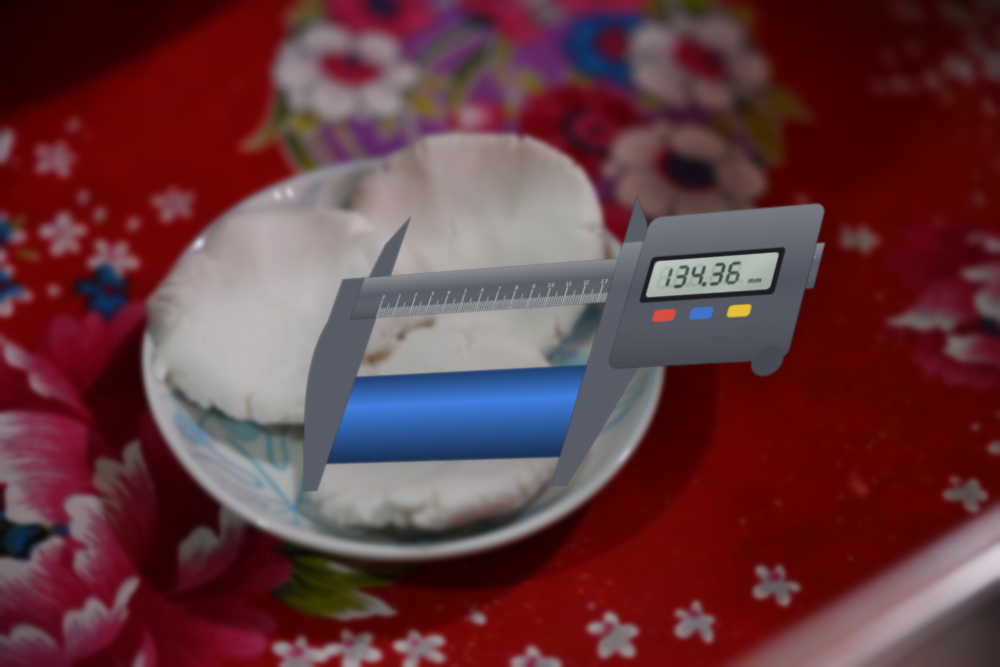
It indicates 134.36 mm
